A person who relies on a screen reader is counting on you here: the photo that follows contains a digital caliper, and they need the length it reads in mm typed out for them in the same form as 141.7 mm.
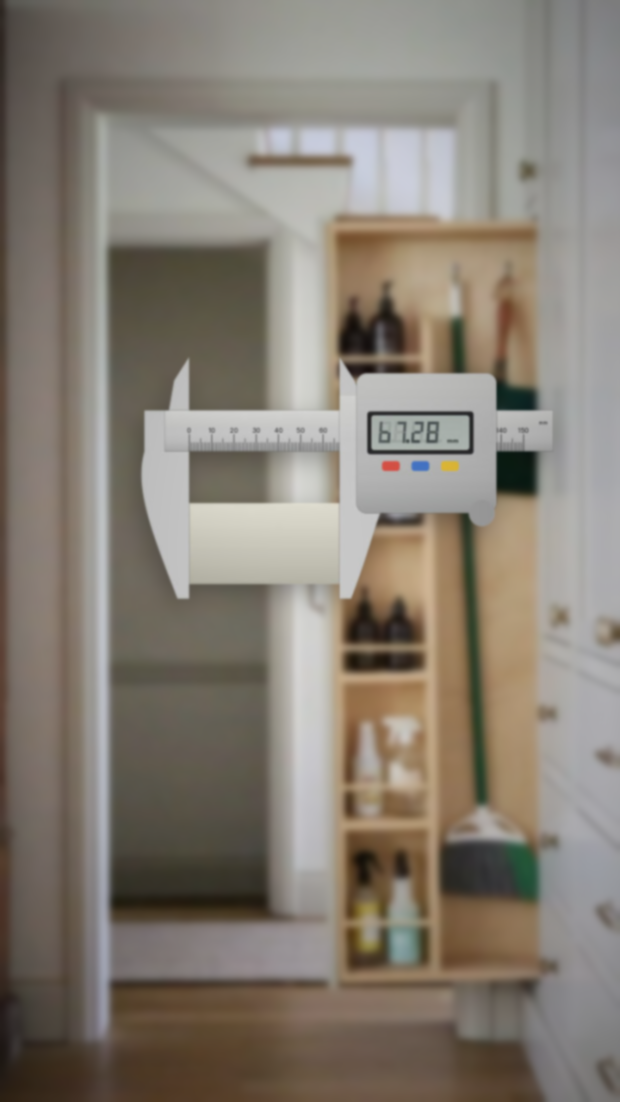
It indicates 67.28 mm
